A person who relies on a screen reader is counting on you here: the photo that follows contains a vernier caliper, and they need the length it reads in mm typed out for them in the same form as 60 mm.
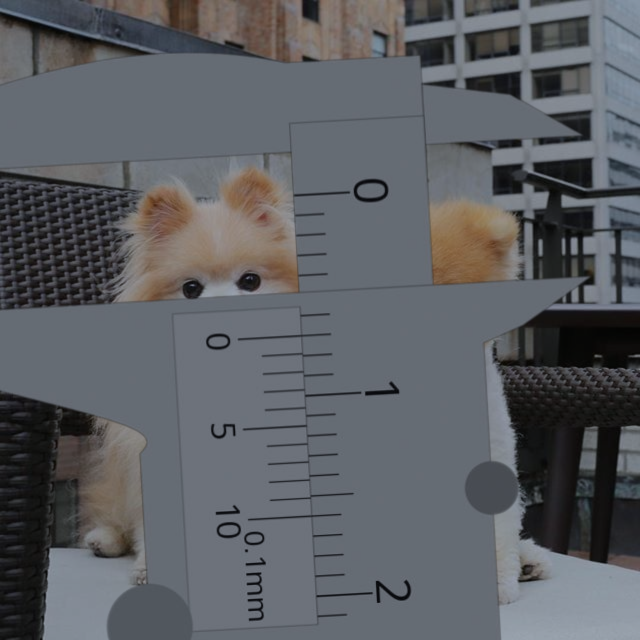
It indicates 7.0 mm
